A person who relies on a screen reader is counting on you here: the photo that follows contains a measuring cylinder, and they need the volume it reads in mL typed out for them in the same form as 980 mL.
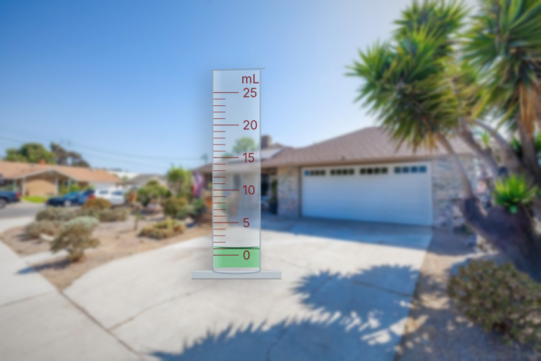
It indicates 1 mL
